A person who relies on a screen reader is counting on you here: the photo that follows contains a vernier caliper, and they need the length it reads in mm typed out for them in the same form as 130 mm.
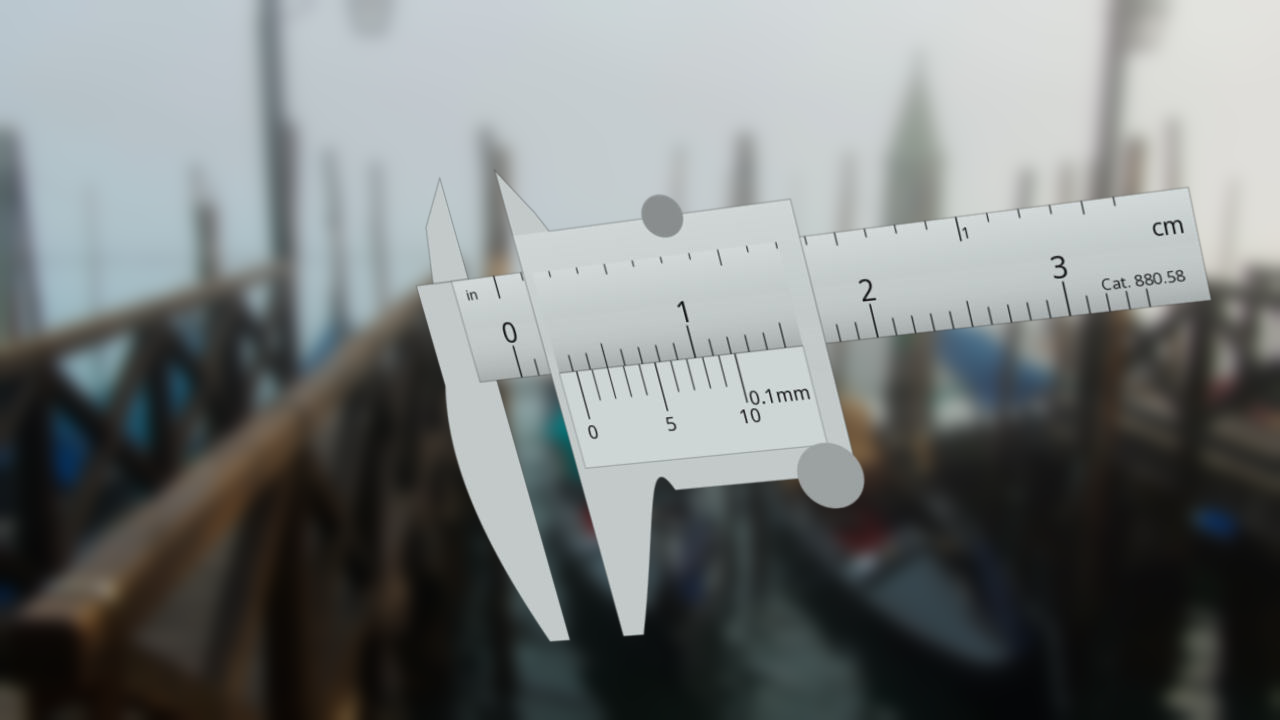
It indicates 3.2 mm
